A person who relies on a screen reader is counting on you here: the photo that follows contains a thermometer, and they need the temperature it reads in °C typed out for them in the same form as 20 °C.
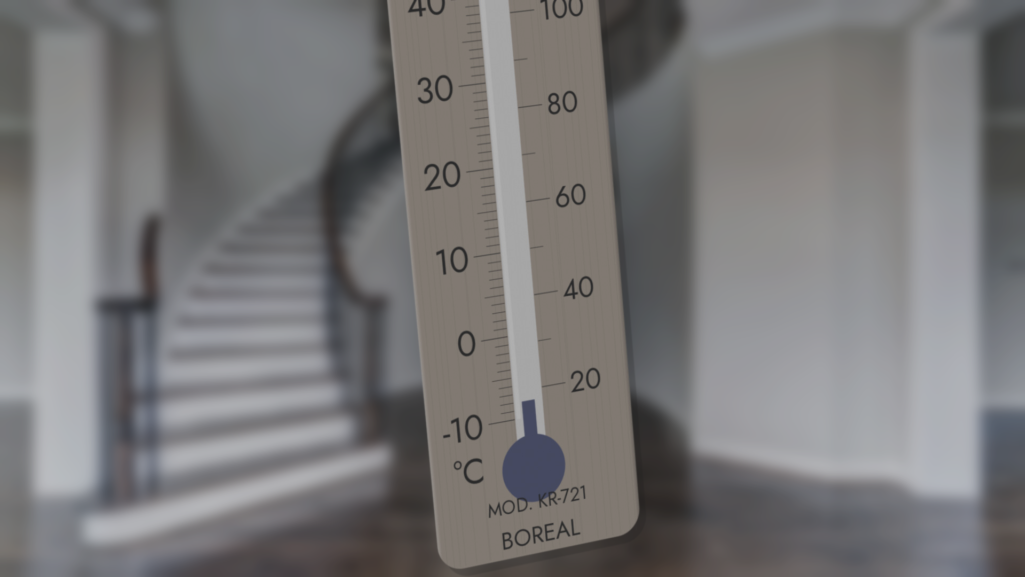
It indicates -8 °C
